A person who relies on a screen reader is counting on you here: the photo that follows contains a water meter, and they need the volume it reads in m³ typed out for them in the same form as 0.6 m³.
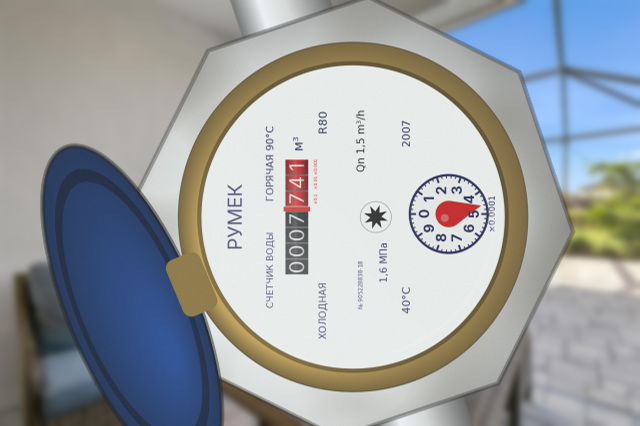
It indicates 7.7414 m³
